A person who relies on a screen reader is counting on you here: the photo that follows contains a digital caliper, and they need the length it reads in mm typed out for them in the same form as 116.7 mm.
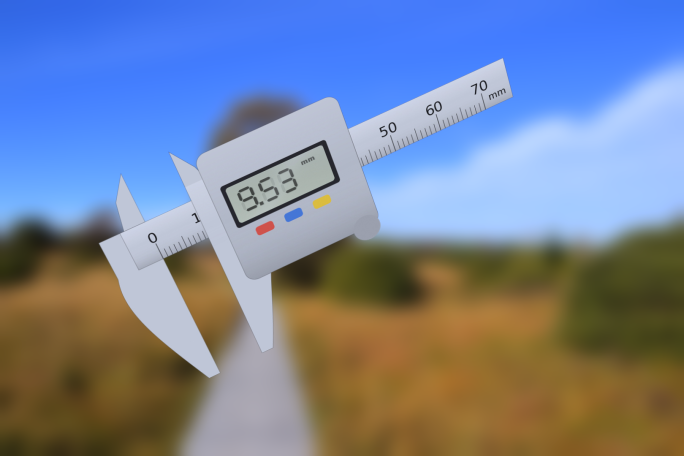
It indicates 9.53 mm
